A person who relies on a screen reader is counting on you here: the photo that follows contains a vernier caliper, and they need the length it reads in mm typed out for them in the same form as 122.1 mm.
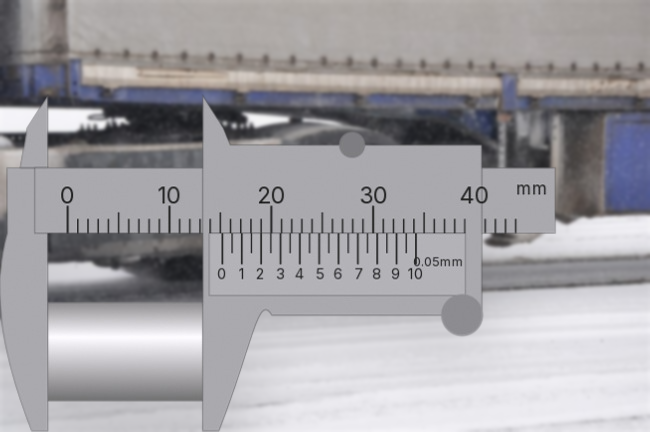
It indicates 15.2 mm
